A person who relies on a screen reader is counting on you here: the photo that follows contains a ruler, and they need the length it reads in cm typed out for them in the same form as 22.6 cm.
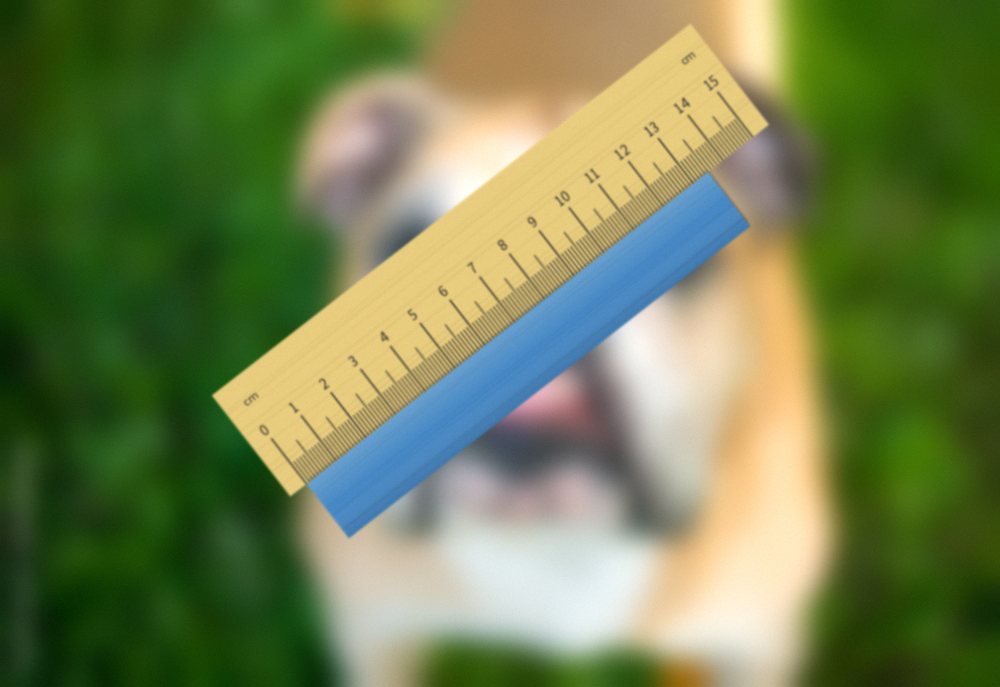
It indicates 13.5 cm
